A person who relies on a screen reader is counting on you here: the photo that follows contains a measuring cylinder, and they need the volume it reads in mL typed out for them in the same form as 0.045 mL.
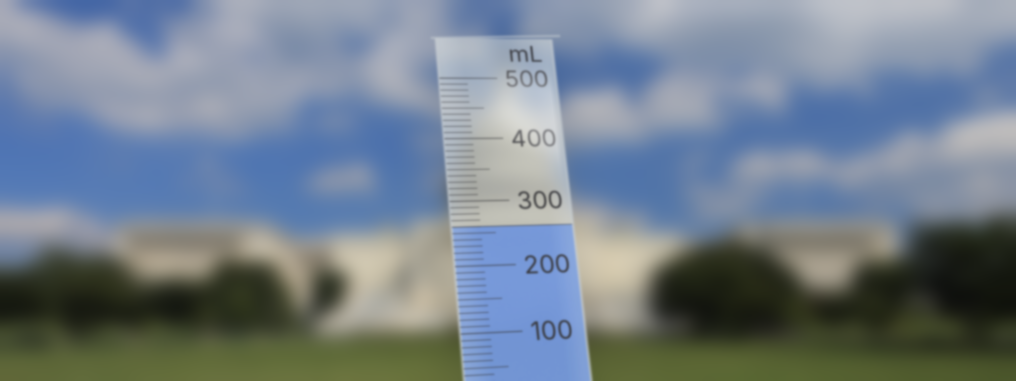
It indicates 260 mL
